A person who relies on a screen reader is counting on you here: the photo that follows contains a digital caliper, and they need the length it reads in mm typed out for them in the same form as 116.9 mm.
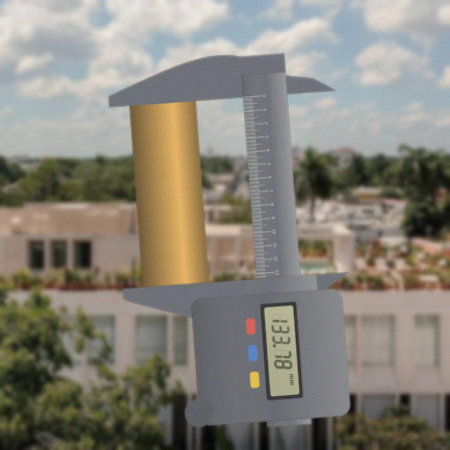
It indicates 133.78 mm
